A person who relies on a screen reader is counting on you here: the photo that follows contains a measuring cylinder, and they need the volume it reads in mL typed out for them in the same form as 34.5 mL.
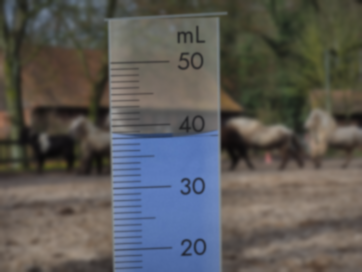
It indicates 38 mL
